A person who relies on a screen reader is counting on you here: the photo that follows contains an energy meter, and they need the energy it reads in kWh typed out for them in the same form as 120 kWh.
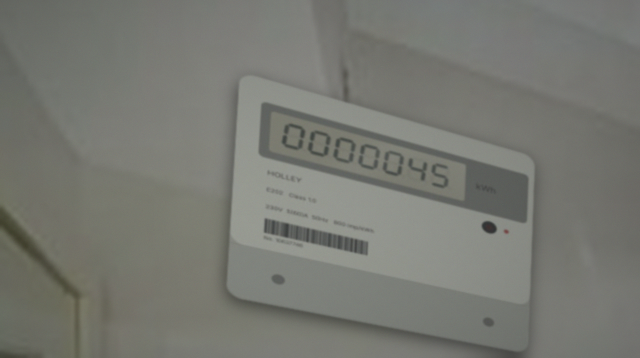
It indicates 45 kWh
